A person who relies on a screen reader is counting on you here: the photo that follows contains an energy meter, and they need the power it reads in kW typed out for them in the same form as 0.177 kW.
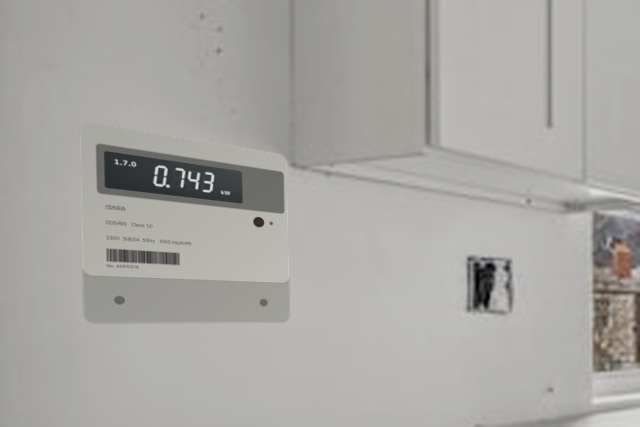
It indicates 0.743 kW
